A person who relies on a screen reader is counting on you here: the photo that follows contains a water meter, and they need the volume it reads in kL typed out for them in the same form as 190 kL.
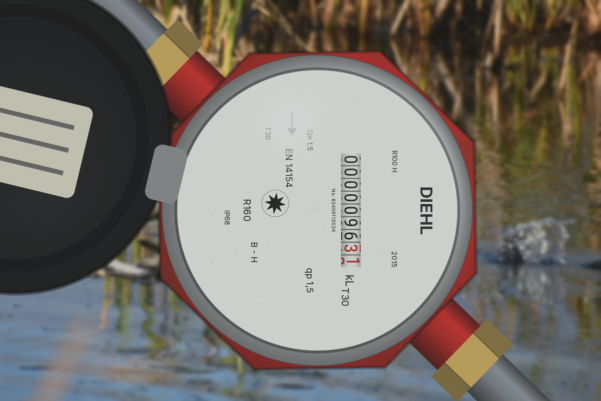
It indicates 96.31 kL
